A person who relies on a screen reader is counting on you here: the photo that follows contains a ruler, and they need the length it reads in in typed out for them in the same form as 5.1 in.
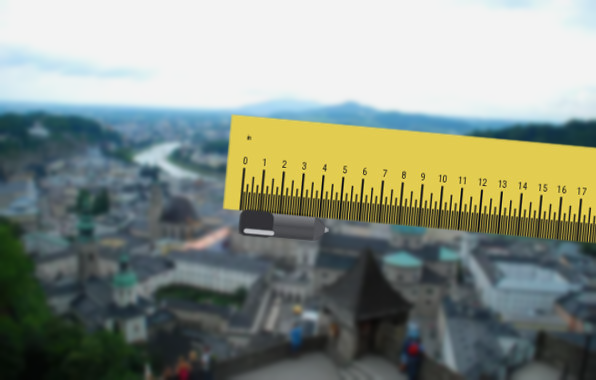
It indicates 4.5 in
